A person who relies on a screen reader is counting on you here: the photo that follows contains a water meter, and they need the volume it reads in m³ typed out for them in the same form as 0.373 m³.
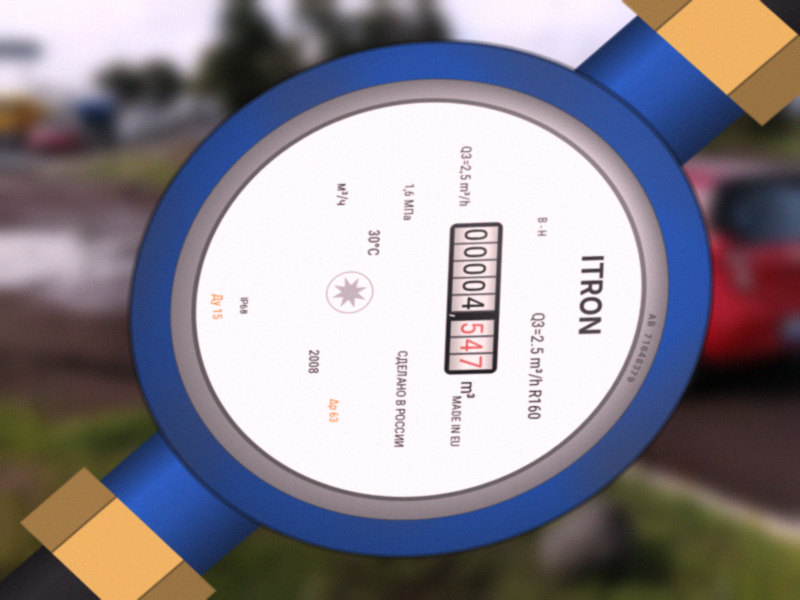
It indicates 4.547 m³
